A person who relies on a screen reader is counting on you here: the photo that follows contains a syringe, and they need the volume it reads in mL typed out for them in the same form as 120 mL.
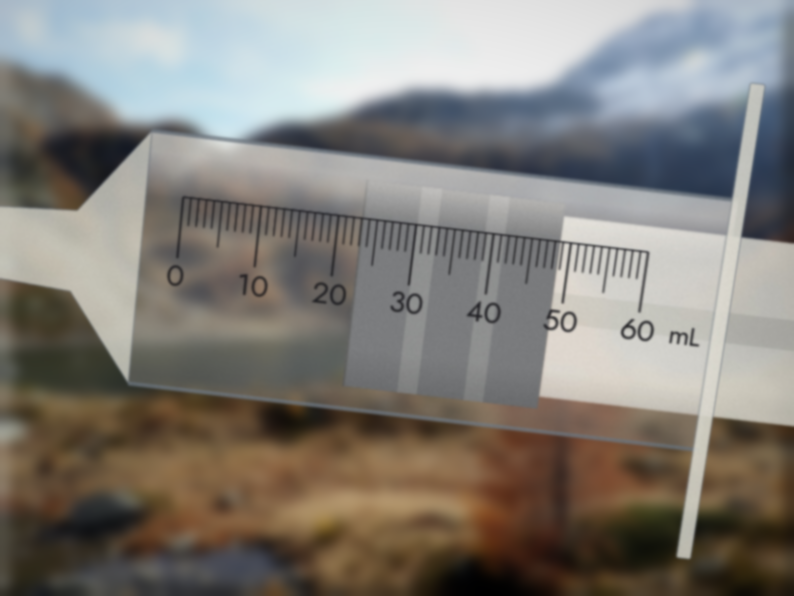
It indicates 23 mL
